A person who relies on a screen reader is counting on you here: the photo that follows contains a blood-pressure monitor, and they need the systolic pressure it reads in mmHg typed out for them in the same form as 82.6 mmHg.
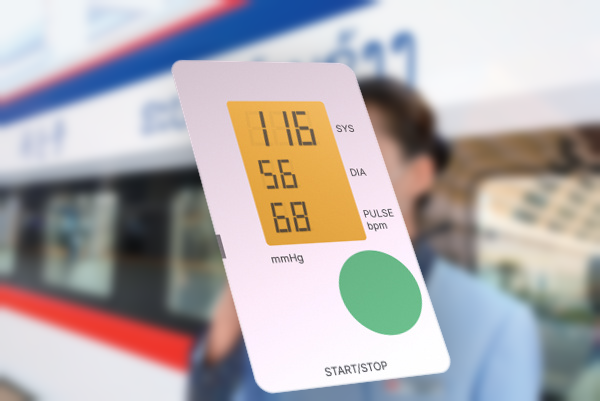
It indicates 116 mmHg
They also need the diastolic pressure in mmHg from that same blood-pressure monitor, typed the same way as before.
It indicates 56 mmHg
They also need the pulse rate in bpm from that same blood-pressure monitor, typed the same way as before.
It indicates 68 bpm
